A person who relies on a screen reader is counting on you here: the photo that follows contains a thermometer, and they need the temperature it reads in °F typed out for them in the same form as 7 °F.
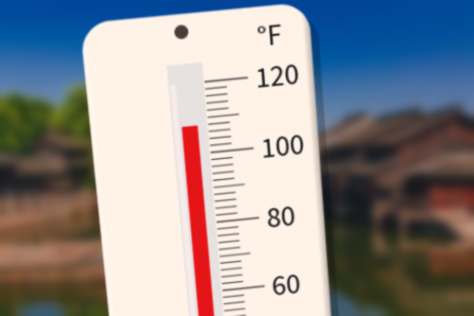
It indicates 108 °F
